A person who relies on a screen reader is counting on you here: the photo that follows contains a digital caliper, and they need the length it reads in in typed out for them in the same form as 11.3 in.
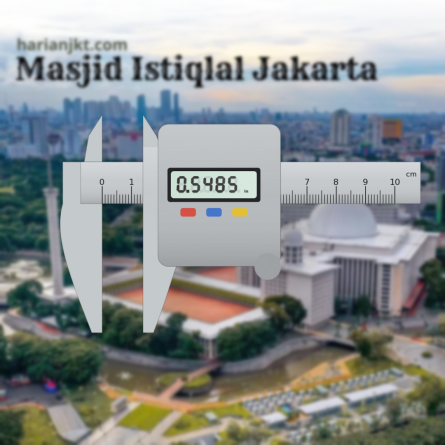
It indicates 0.5485 in
